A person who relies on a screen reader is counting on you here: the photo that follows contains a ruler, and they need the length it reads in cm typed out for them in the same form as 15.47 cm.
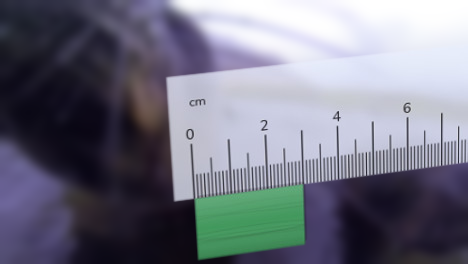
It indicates 3 cm
